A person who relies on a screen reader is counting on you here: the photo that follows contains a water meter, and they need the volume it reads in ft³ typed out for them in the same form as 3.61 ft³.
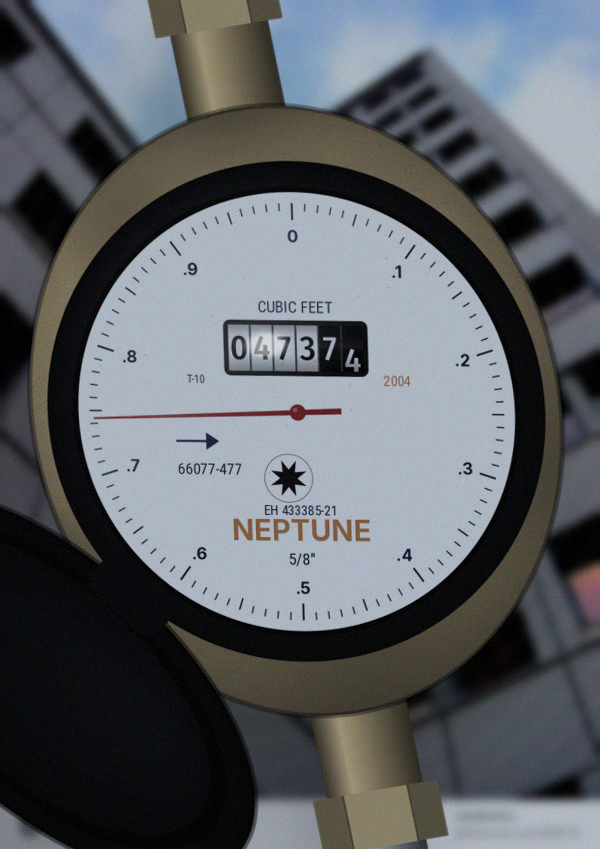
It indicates 47373.74 ft³
